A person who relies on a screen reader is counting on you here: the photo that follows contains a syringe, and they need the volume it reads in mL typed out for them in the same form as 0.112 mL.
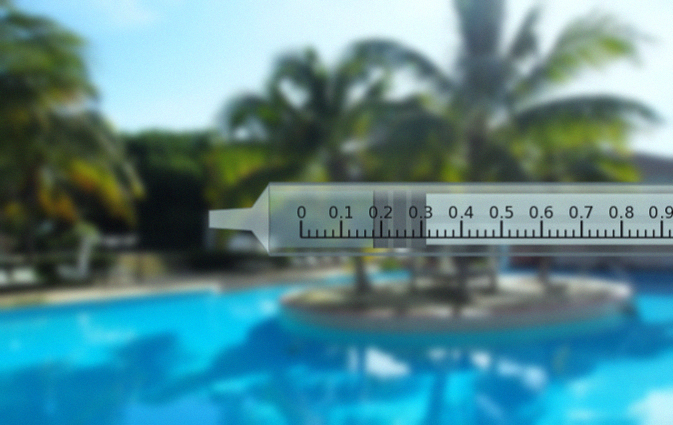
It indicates 0.18 mL
